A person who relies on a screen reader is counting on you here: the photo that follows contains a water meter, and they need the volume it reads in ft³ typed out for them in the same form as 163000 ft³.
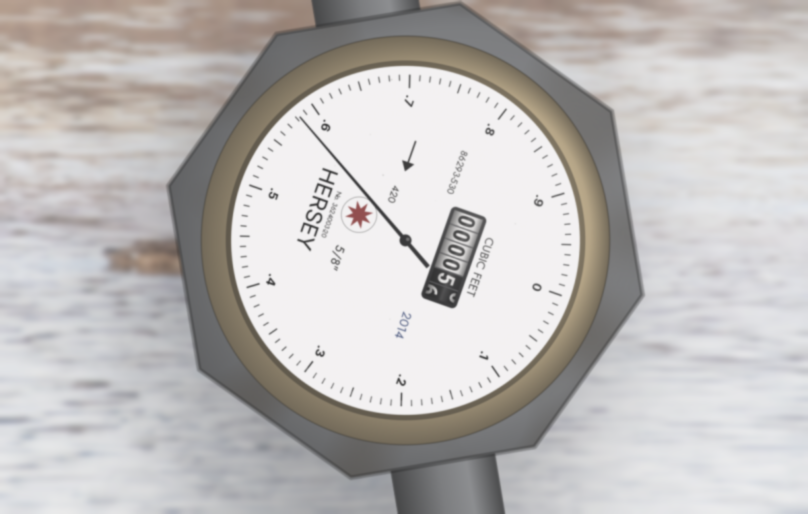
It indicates 55.58 ft³
